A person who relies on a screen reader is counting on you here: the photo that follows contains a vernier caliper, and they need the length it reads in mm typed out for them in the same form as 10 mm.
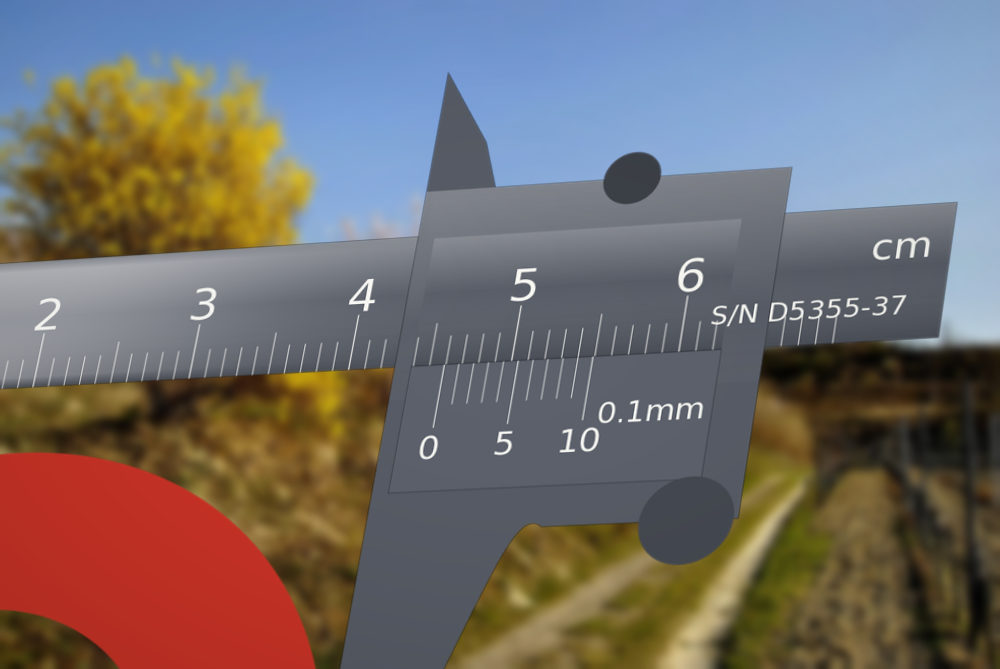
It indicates 45.9 mm
